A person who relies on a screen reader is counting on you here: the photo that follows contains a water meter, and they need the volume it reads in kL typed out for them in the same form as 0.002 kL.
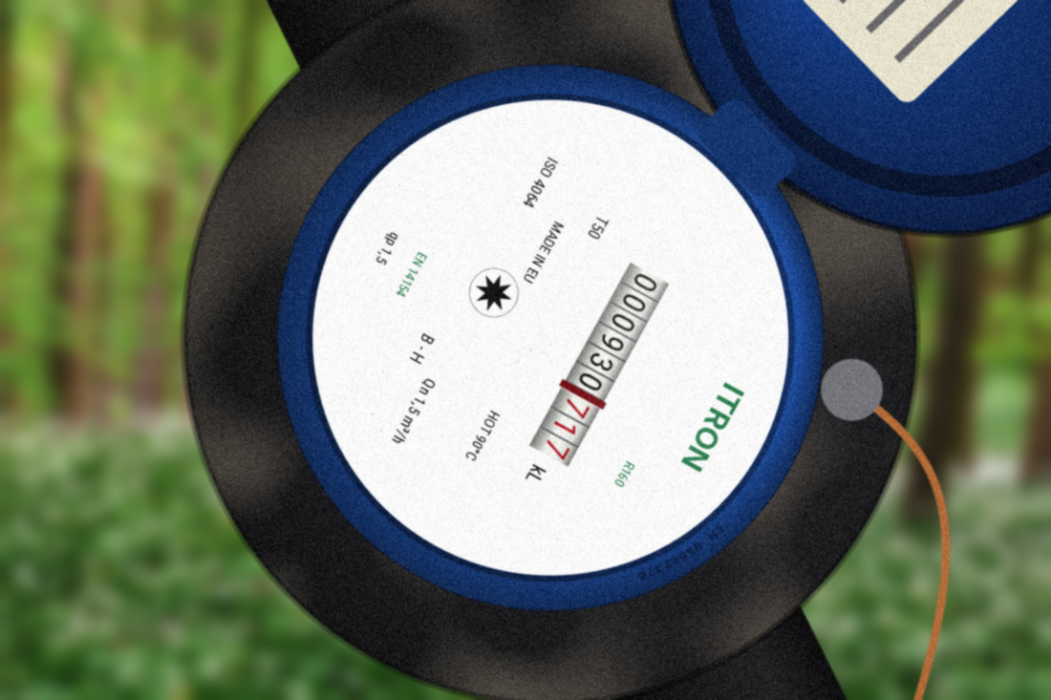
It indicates 930.717 kL
